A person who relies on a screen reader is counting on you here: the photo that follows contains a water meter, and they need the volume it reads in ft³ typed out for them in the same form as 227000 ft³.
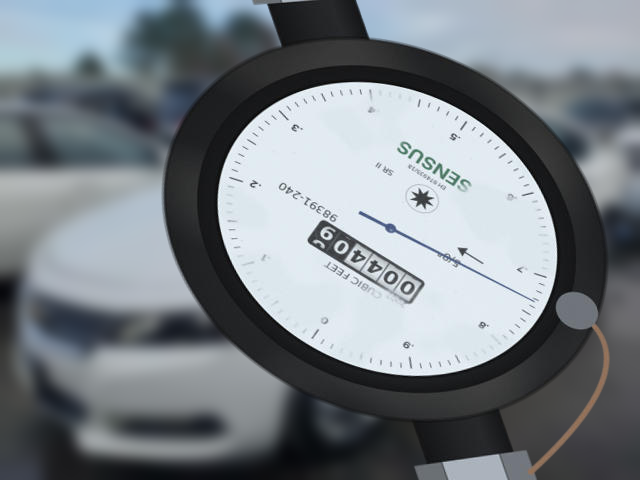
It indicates 4408.73 ft³
